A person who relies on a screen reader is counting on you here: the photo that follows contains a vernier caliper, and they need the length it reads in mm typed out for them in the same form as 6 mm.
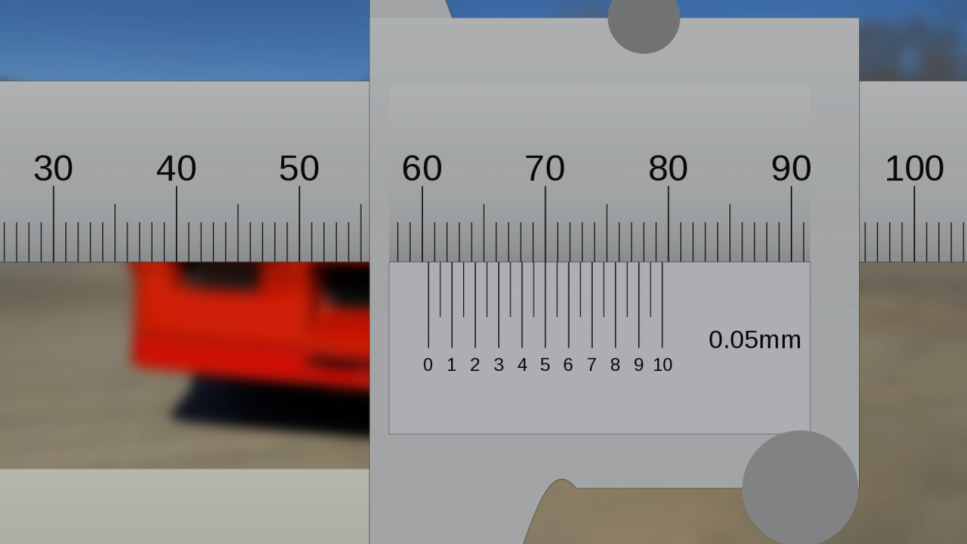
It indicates 60.5 mm
